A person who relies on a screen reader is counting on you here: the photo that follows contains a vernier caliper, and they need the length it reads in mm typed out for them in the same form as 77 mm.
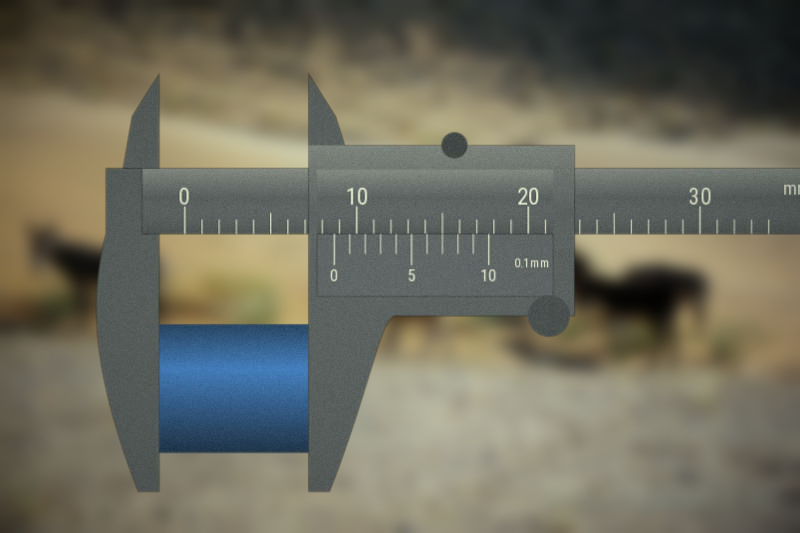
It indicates 8.7 mm
